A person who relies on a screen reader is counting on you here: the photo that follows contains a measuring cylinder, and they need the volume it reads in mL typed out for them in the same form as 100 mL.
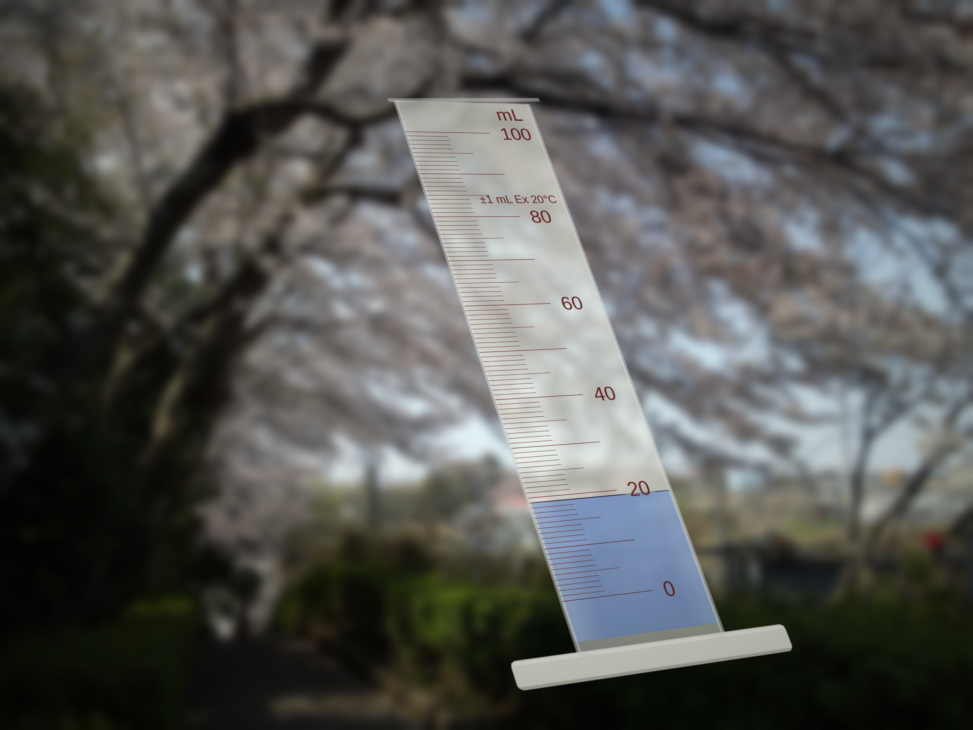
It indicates 19 mL
